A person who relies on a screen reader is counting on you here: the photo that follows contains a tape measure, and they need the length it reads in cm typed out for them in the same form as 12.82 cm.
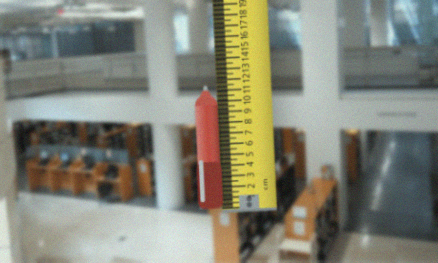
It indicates 11.5 cm
